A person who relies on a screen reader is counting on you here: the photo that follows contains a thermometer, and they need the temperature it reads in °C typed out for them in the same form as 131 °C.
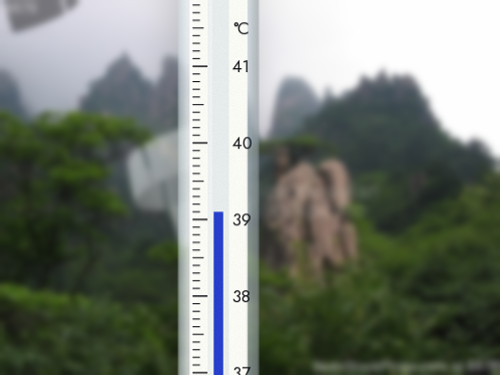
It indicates 39.1 °C
